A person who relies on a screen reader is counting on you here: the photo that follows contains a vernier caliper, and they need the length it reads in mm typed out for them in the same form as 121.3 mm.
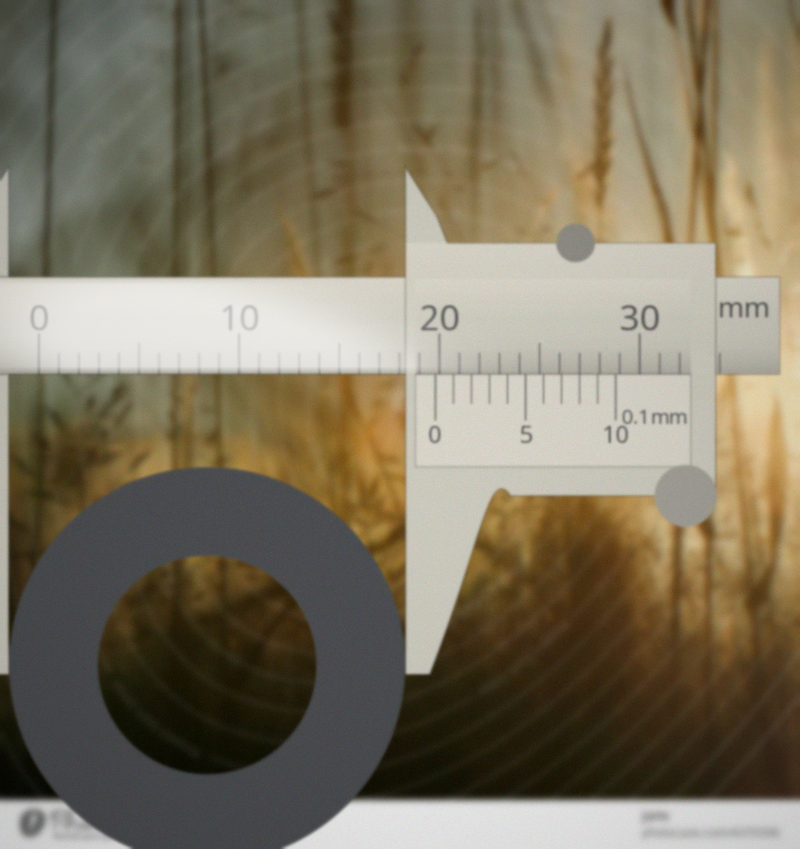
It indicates 19.8 mm
